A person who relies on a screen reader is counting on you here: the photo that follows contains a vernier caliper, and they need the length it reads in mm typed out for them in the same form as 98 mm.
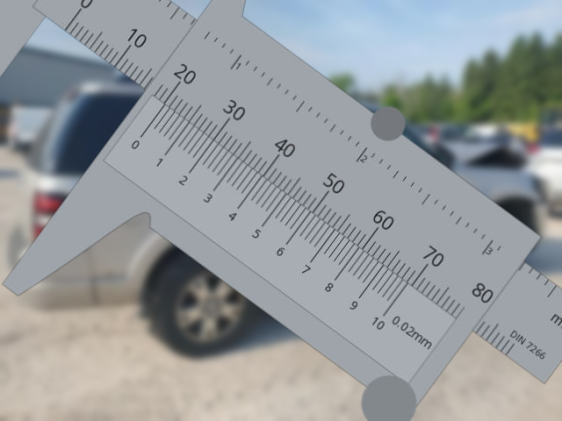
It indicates 20.2 mm
